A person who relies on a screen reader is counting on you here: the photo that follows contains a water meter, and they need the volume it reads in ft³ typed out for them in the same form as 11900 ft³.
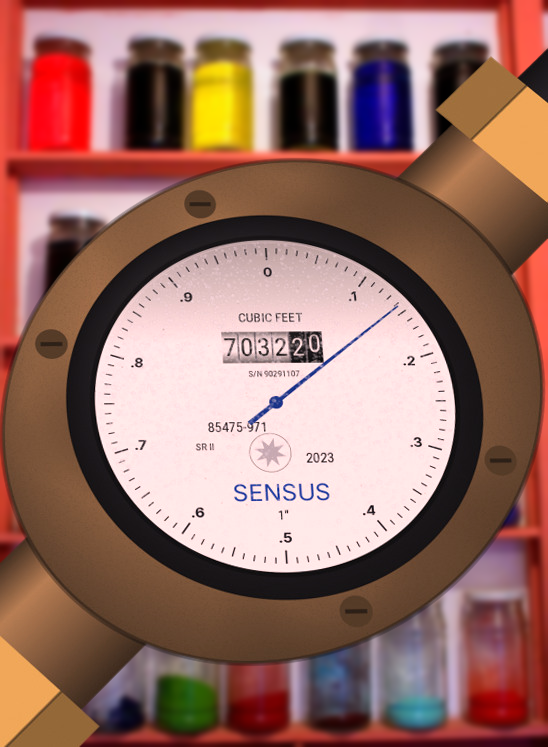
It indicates 703220.14 ft³
